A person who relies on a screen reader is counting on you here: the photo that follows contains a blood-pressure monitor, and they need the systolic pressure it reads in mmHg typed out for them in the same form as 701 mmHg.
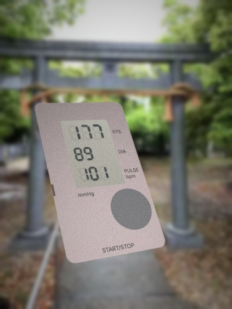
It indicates 177 mmHg
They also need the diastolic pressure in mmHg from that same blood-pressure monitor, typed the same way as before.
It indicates 89 mmHg
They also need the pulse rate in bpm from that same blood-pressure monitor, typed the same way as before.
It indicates 101 bpm
